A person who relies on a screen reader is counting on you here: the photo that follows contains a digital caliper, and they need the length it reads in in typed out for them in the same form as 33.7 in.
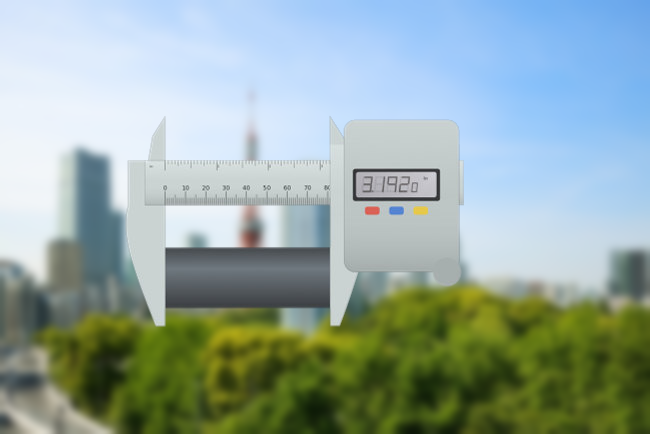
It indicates 3.1920 in
